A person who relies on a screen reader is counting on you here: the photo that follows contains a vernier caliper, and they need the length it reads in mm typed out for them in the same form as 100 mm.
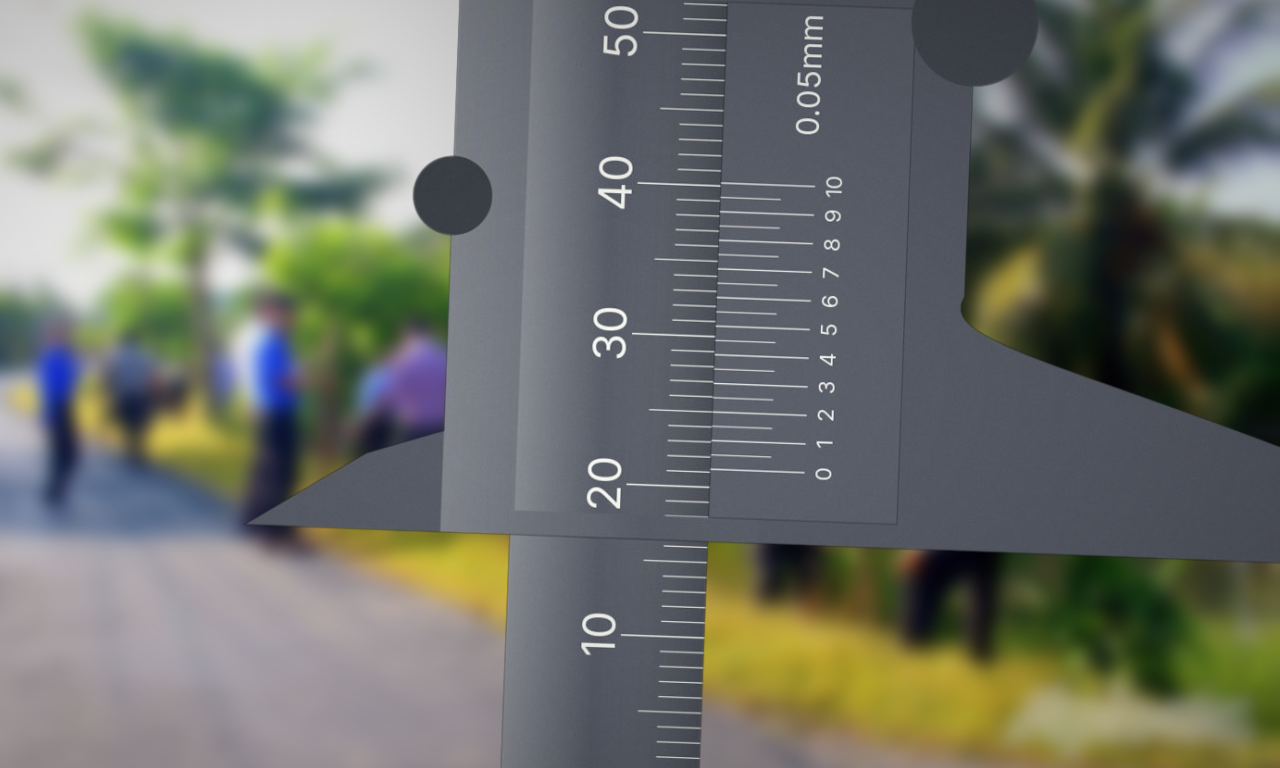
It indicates 21.2 mm
